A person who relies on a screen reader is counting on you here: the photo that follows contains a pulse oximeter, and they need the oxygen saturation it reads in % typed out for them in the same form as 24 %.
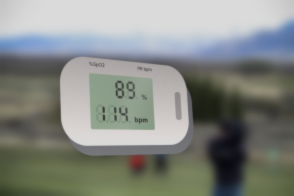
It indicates 89 %
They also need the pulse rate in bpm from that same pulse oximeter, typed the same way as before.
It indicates 114 bpm
